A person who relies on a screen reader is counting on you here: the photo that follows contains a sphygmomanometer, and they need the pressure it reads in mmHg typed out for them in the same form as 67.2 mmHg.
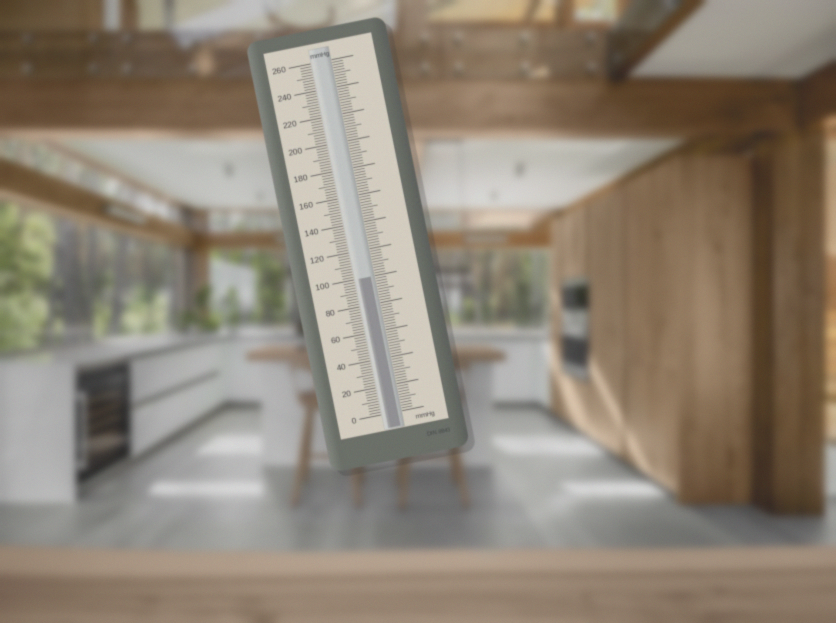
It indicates 100 mmHg
